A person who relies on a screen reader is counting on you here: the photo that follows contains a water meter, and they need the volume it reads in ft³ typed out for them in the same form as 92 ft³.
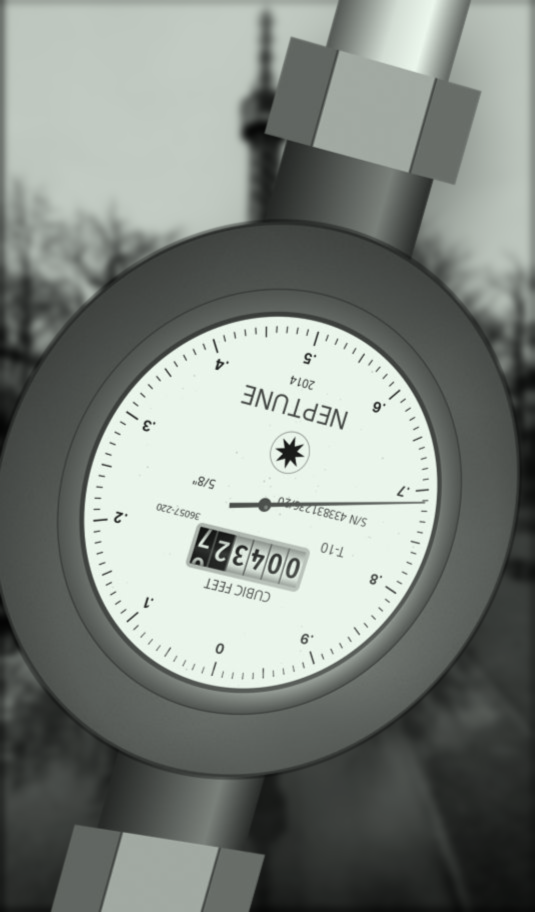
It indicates 4326.71 ft³
